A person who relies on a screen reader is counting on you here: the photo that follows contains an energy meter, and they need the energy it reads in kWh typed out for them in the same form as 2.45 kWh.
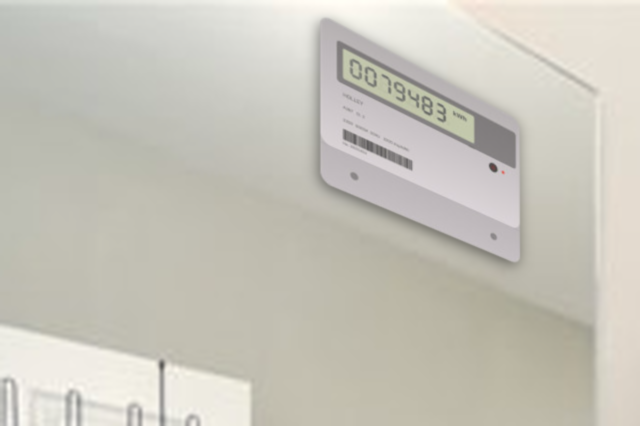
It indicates 79483 kWh
